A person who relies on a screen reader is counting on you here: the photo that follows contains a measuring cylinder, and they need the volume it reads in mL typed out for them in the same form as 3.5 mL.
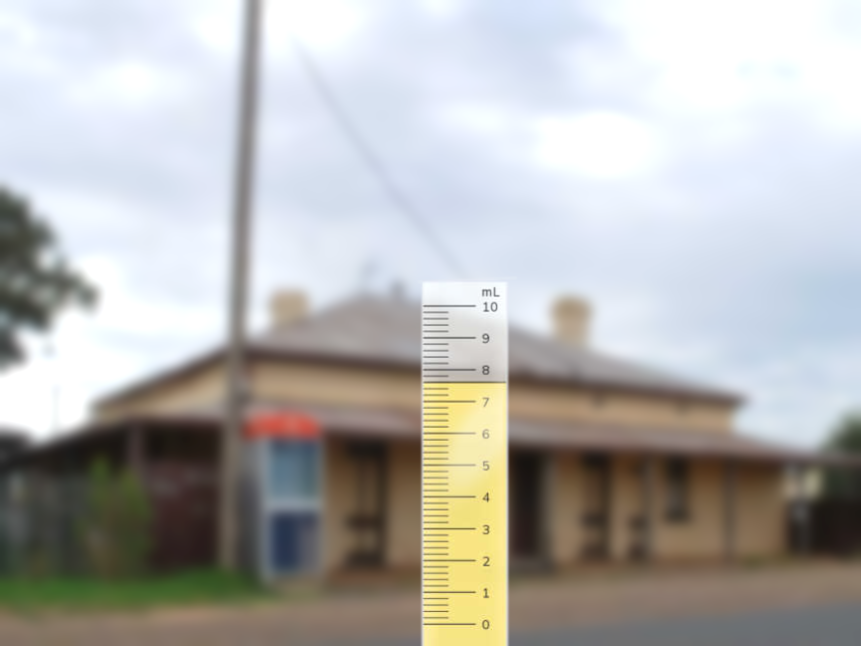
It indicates 7.6 mL
